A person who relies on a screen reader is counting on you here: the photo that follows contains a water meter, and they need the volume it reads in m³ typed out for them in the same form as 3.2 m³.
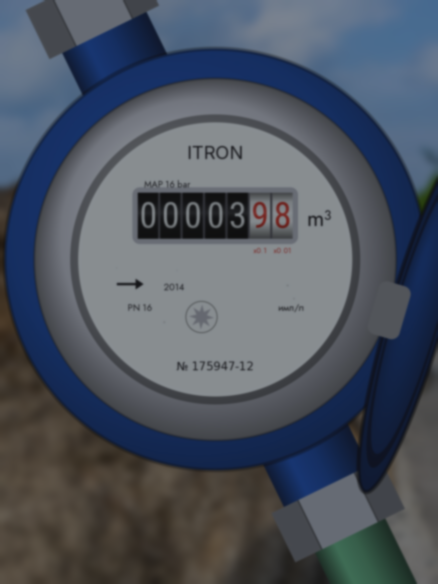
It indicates 3.98 m³
